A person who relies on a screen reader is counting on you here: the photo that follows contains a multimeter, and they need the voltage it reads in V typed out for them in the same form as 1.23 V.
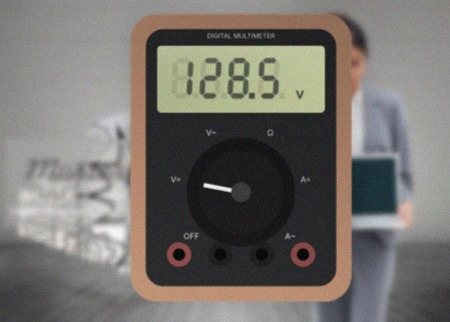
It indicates 128.5 V
